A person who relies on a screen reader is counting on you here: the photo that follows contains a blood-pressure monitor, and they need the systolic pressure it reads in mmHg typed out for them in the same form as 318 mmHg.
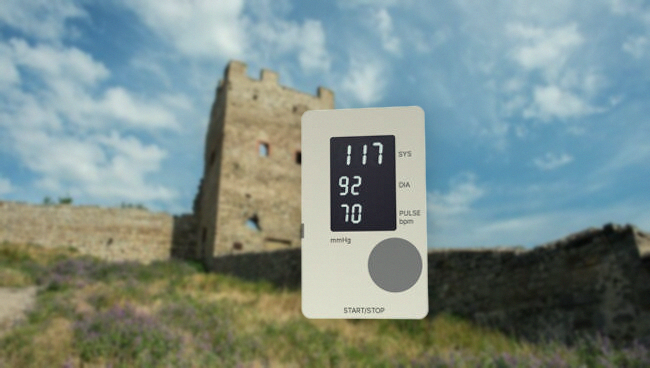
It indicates 117 mmHg
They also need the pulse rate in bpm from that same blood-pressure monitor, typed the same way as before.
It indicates 70 bpm
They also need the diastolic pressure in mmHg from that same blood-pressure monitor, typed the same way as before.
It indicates 92 mmHg
